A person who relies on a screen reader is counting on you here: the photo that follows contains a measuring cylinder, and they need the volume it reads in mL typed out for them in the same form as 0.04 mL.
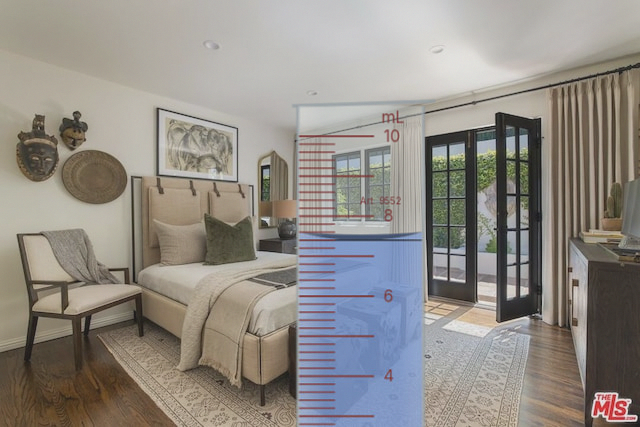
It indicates 7.4 mL
